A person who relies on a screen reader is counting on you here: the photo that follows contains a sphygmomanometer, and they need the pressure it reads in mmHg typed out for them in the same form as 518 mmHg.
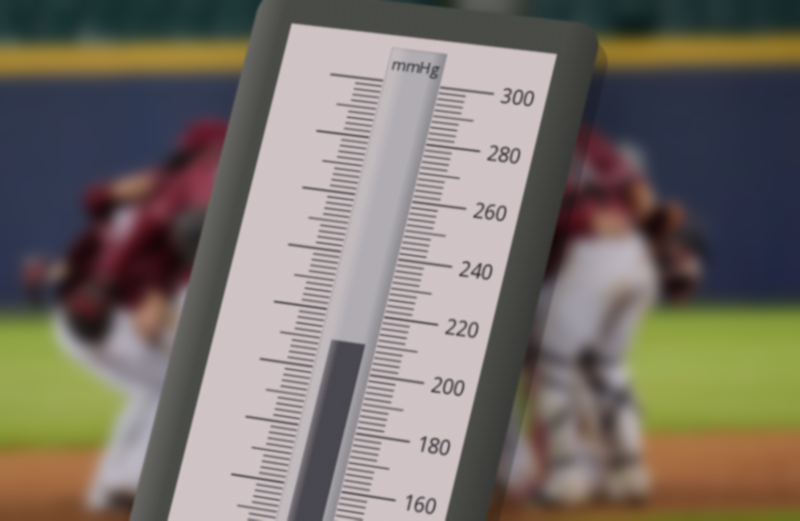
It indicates 210 mmHg
